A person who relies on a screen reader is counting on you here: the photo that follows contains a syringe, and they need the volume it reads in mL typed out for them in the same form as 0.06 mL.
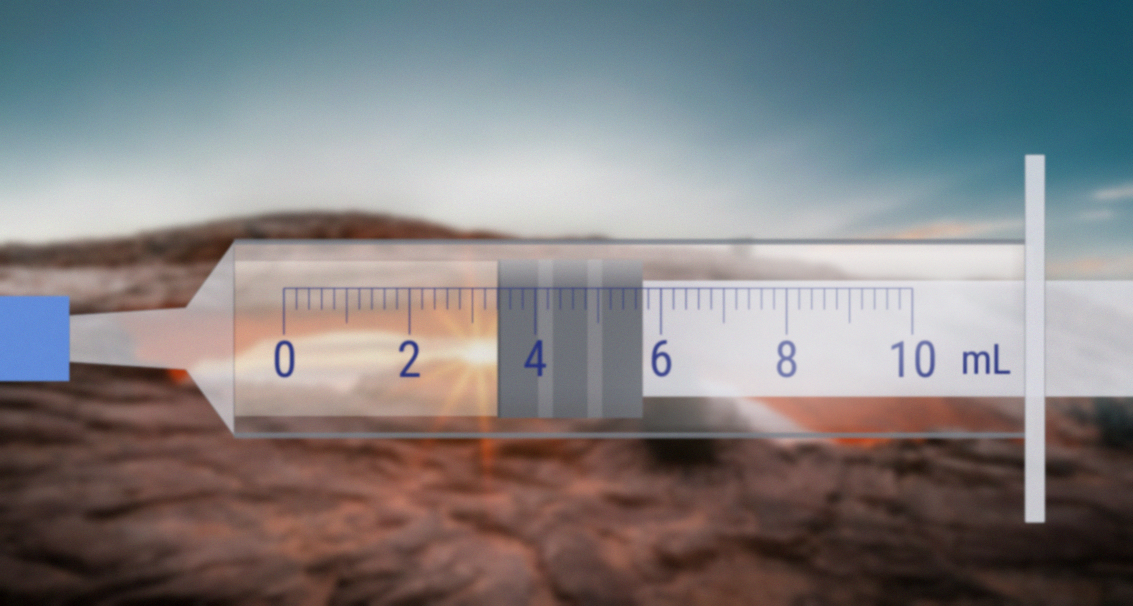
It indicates 3.4 mL
